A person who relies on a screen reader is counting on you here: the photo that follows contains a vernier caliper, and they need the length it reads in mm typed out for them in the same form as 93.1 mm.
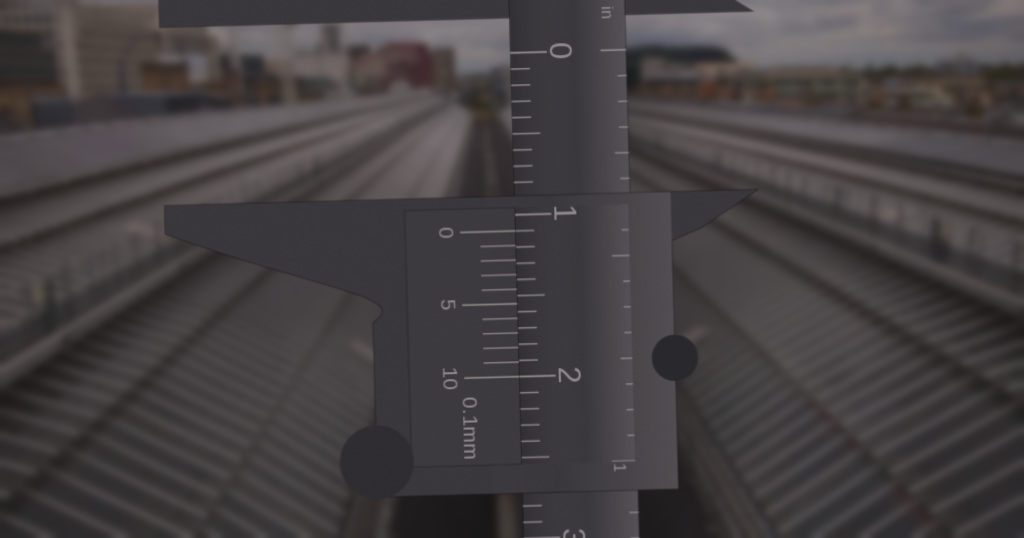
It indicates 11.0 mm
